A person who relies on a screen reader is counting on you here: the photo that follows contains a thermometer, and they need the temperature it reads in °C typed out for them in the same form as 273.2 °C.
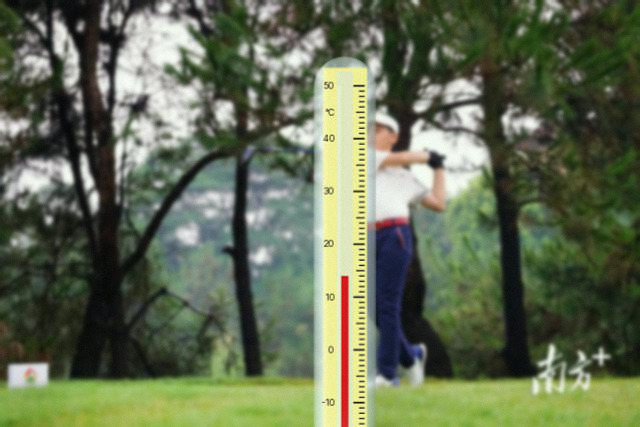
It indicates 14 °C
